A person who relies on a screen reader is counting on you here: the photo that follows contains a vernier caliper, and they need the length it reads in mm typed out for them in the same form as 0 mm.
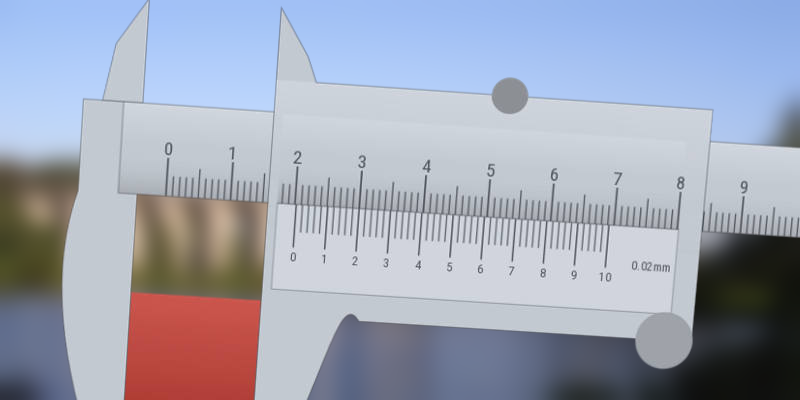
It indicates 20.2 mm
